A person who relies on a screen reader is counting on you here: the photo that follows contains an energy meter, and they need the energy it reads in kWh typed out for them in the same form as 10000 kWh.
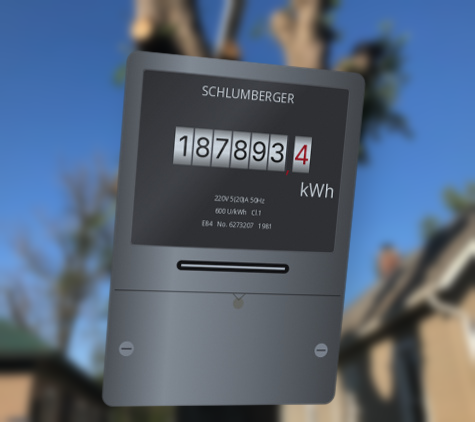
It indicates 187893.4 kWh
